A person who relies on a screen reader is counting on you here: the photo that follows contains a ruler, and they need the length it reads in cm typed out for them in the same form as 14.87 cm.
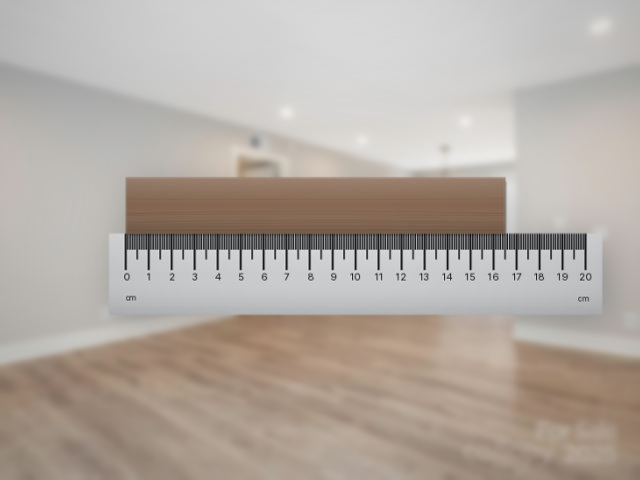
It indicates 16.5 cm
